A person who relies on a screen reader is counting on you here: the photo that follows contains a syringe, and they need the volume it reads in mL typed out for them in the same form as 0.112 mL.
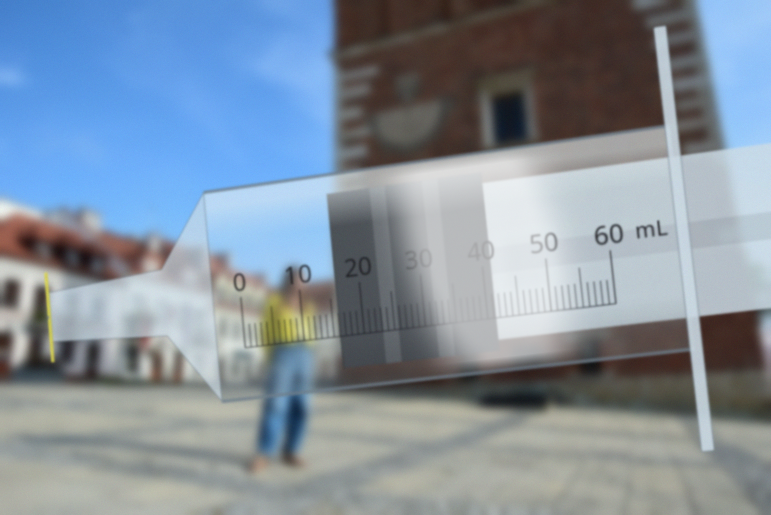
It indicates 16 mL
